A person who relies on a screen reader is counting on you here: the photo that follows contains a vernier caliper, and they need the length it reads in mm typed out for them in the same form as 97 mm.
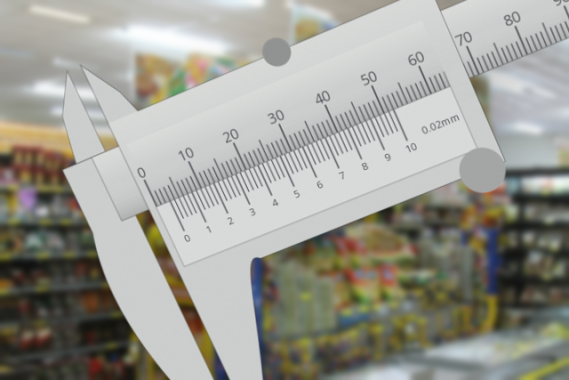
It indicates 3.0 mm
